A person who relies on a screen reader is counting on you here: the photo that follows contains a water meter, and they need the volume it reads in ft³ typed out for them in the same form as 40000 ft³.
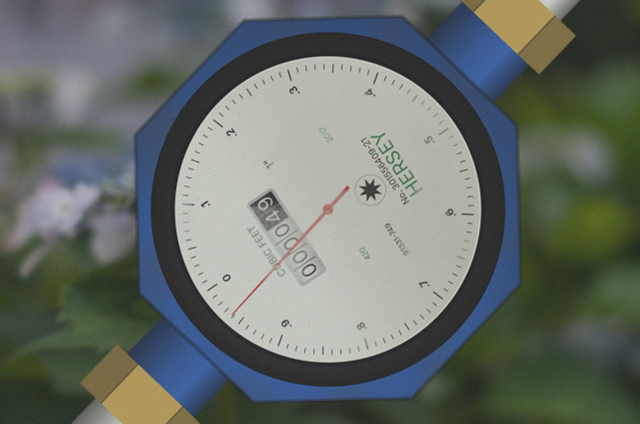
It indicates 48.96 ft³
